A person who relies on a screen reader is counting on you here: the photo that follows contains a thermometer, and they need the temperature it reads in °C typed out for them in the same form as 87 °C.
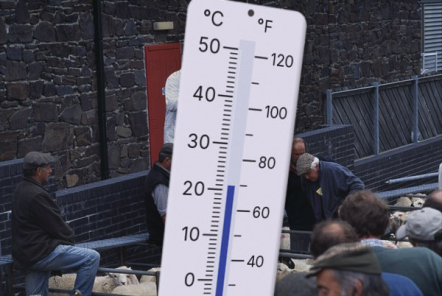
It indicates 21 °C
